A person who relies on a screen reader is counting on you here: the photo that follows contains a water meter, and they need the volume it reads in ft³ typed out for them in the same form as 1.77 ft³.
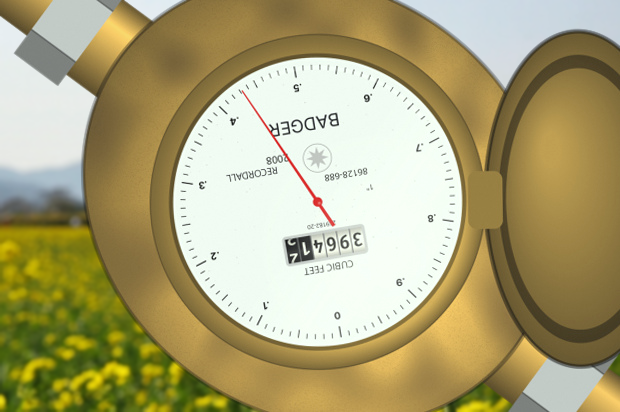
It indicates 396412.43 ft³
